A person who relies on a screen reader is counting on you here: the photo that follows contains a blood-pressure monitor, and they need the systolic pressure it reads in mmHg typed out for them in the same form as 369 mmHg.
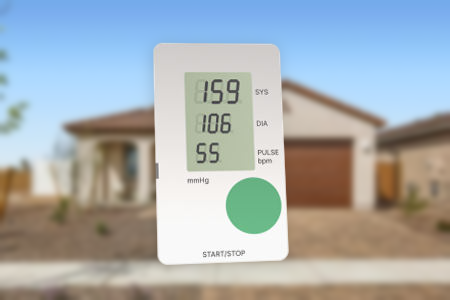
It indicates 159 mmHg
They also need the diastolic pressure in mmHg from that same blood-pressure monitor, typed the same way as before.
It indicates 106 mmHg
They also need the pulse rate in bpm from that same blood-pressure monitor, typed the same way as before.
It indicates 55 bpm
